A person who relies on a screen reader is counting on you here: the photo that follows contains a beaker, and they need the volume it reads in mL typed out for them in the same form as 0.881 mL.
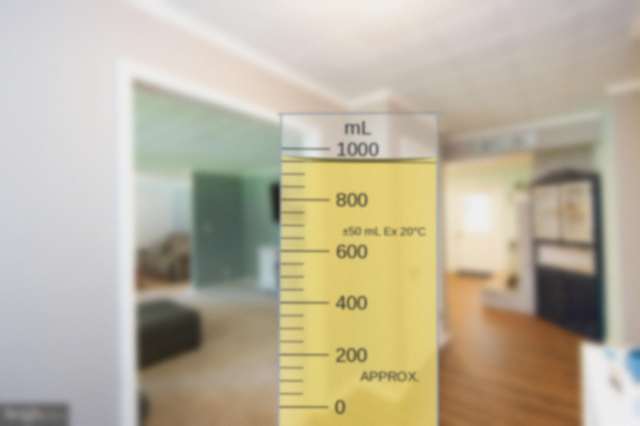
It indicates 950 mL
